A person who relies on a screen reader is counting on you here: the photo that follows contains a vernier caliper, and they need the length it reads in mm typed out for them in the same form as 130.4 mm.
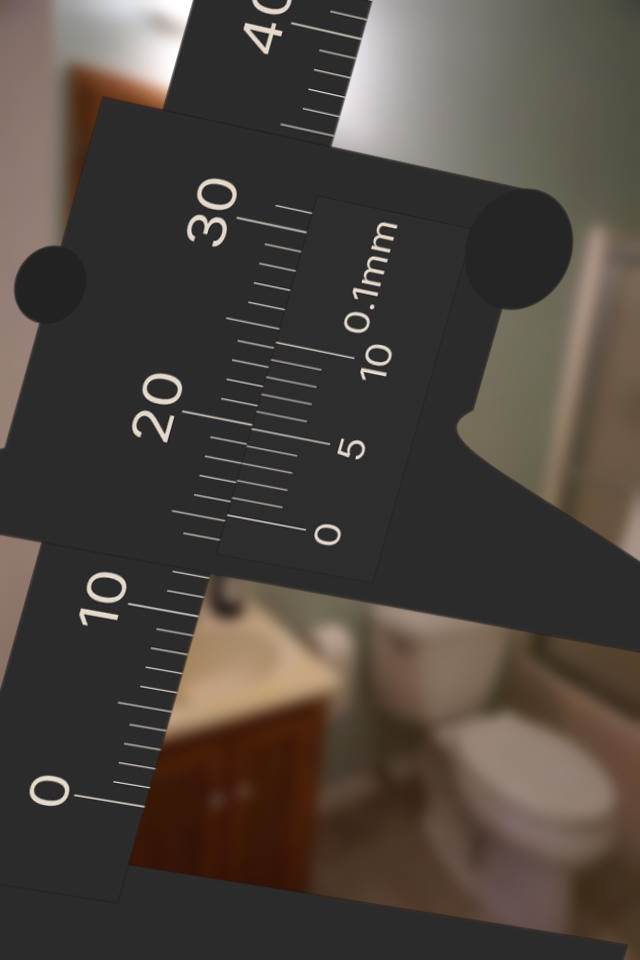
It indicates 15.3 mm
